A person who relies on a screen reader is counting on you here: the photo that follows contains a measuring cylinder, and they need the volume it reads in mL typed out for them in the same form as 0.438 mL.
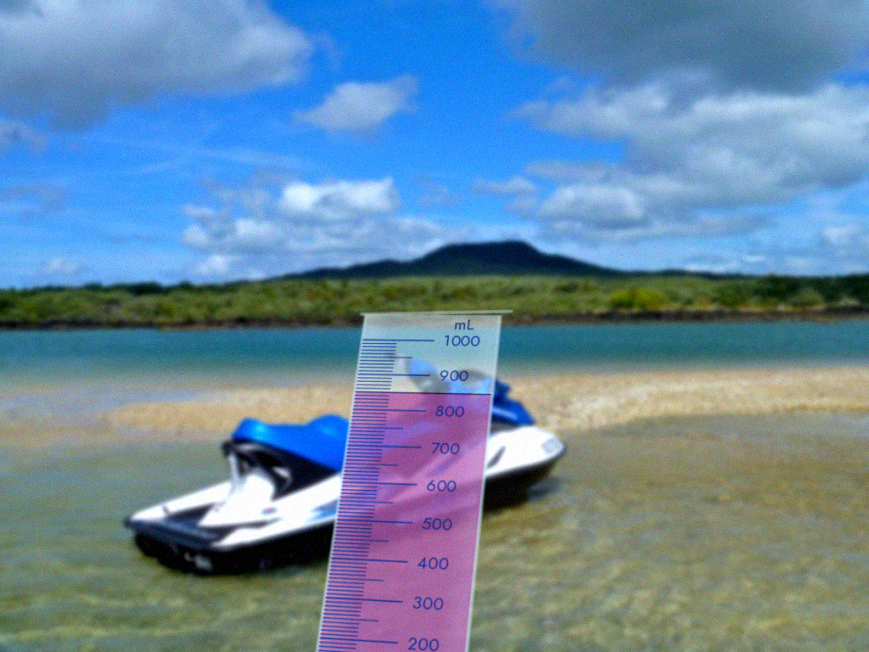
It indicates 850 mL
